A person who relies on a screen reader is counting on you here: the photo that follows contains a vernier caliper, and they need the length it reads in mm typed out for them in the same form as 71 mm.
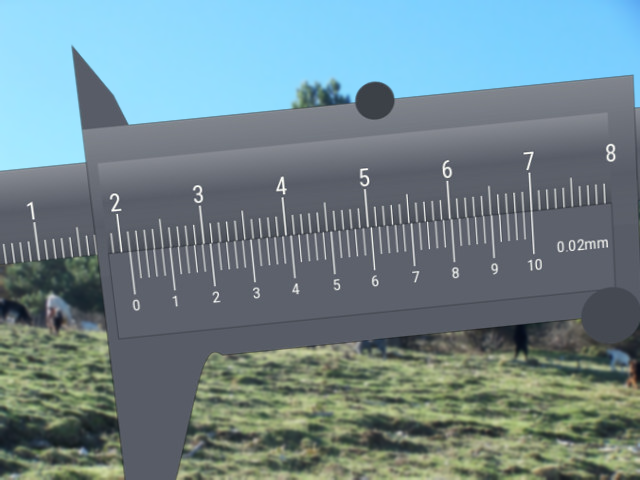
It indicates 21.0 mm
